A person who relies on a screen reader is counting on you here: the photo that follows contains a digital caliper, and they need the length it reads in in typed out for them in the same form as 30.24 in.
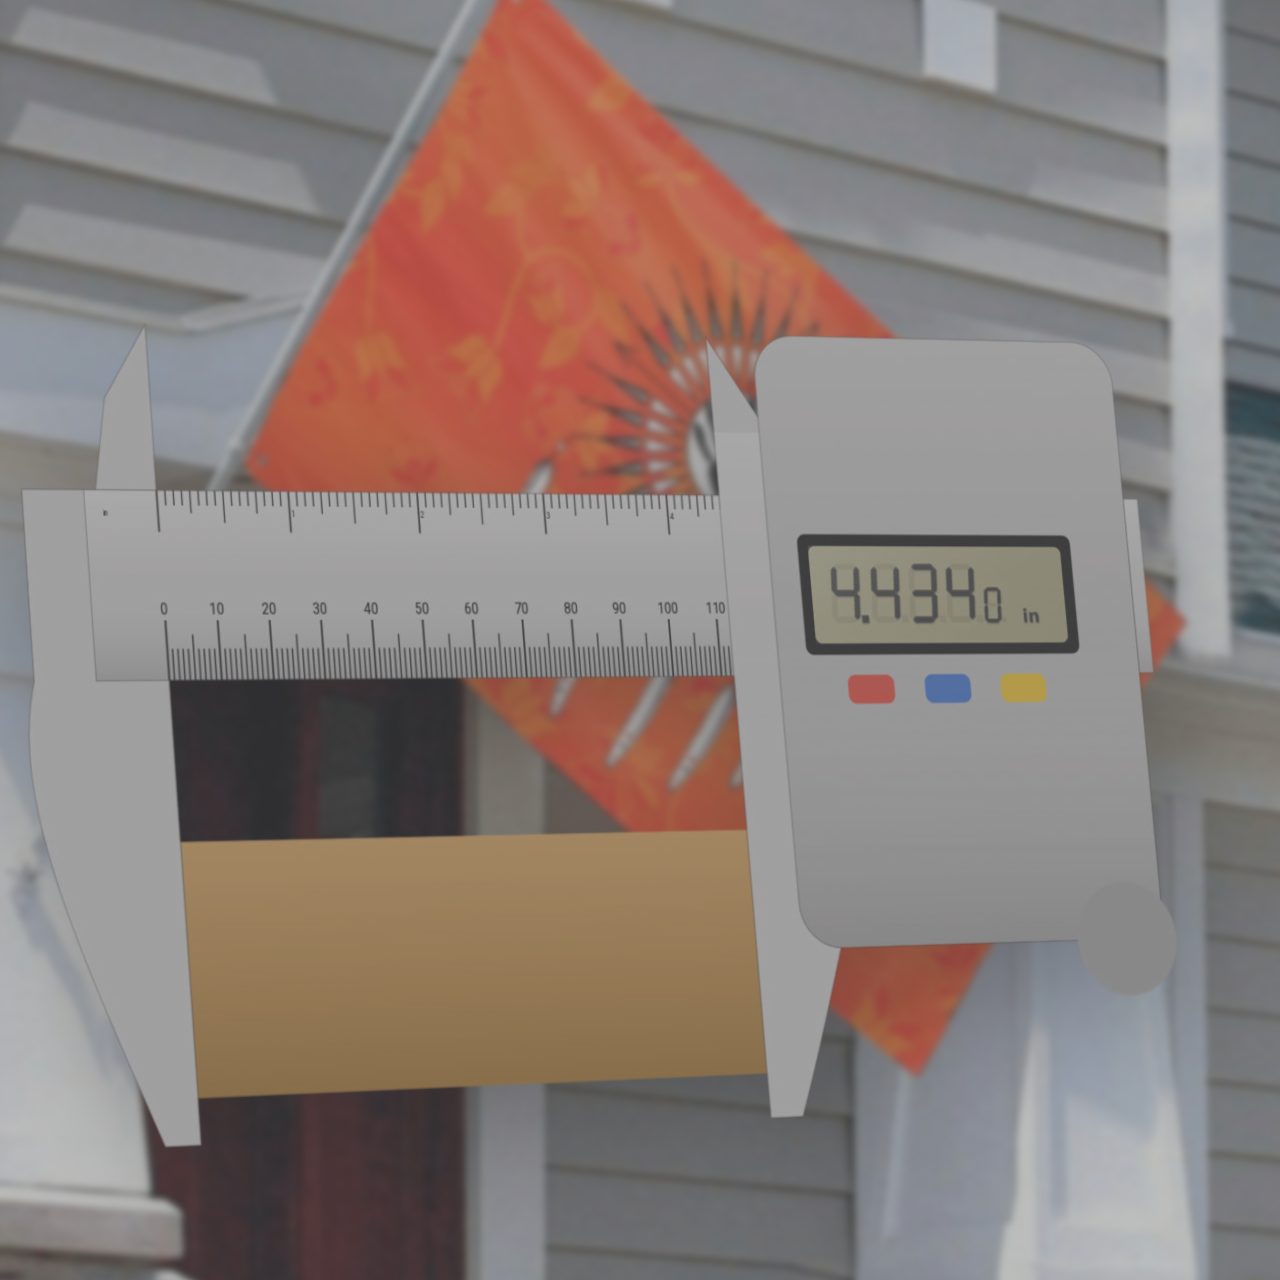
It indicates 4.4340 in
